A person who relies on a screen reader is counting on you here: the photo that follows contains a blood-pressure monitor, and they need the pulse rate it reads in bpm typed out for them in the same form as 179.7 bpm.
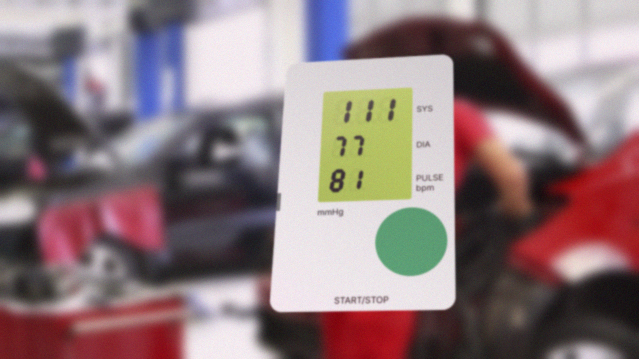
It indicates 81 bpm
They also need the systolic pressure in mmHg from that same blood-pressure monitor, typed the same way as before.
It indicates 111 mmHg
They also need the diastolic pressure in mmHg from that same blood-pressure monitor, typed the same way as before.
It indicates 77 mmHg
